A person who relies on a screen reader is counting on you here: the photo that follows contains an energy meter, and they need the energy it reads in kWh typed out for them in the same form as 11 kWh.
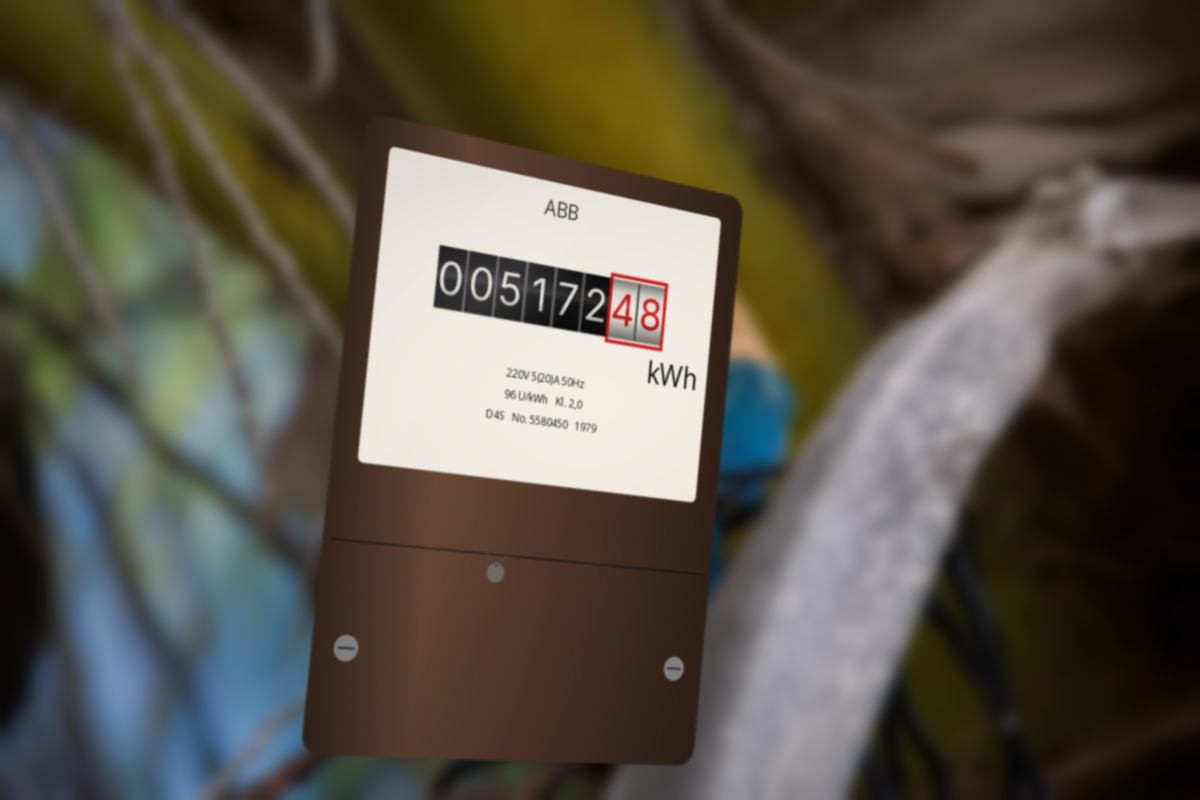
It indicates 5172.48 kWh
